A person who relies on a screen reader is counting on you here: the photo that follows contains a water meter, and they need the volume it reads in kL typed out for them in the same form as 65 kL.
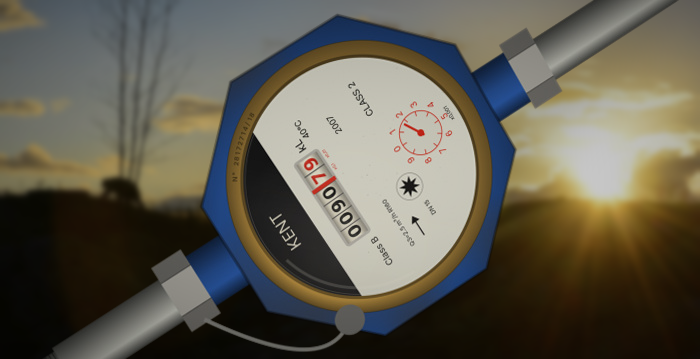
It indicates 90.791 kL
